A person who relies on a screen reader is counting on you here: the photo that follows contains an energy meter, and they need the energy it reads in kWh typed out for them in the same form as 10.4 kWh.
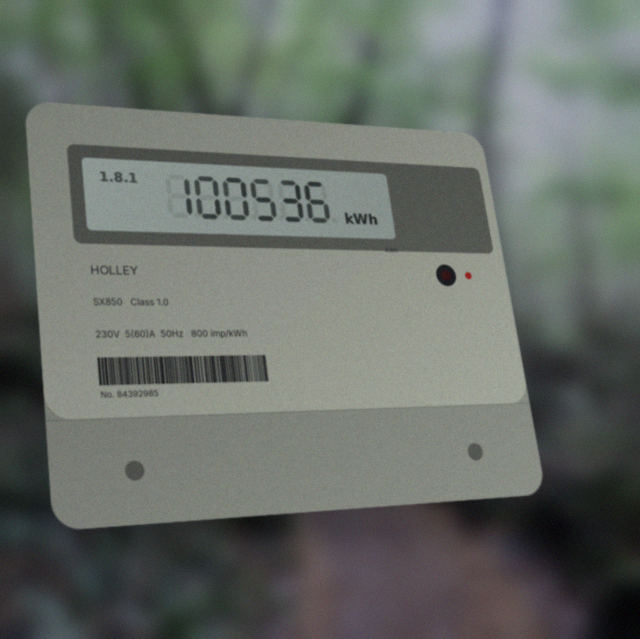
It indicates 100536 kWh
